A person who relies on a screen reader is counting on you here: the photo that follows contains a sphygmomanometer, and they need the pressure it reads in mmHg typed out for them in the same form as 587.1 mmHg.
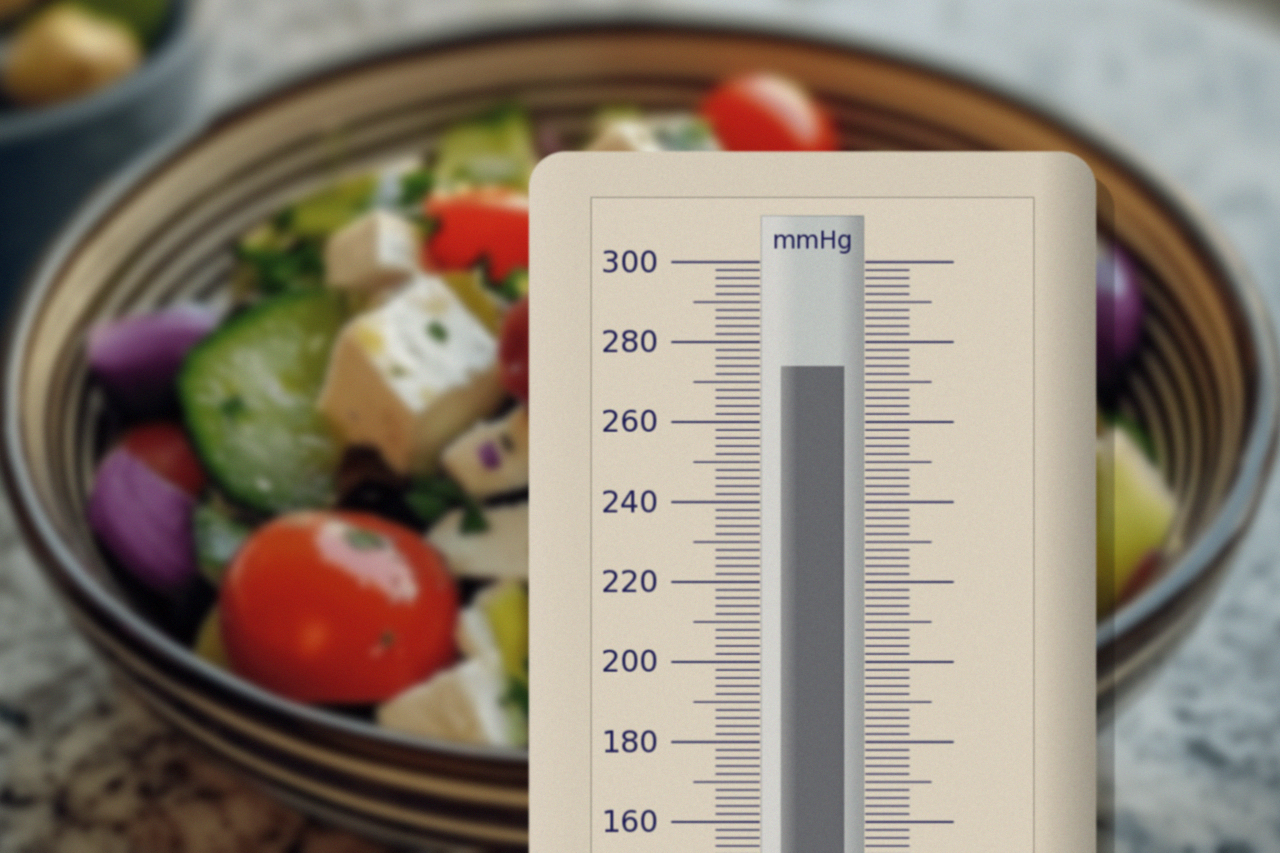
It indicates 274 mmHg
